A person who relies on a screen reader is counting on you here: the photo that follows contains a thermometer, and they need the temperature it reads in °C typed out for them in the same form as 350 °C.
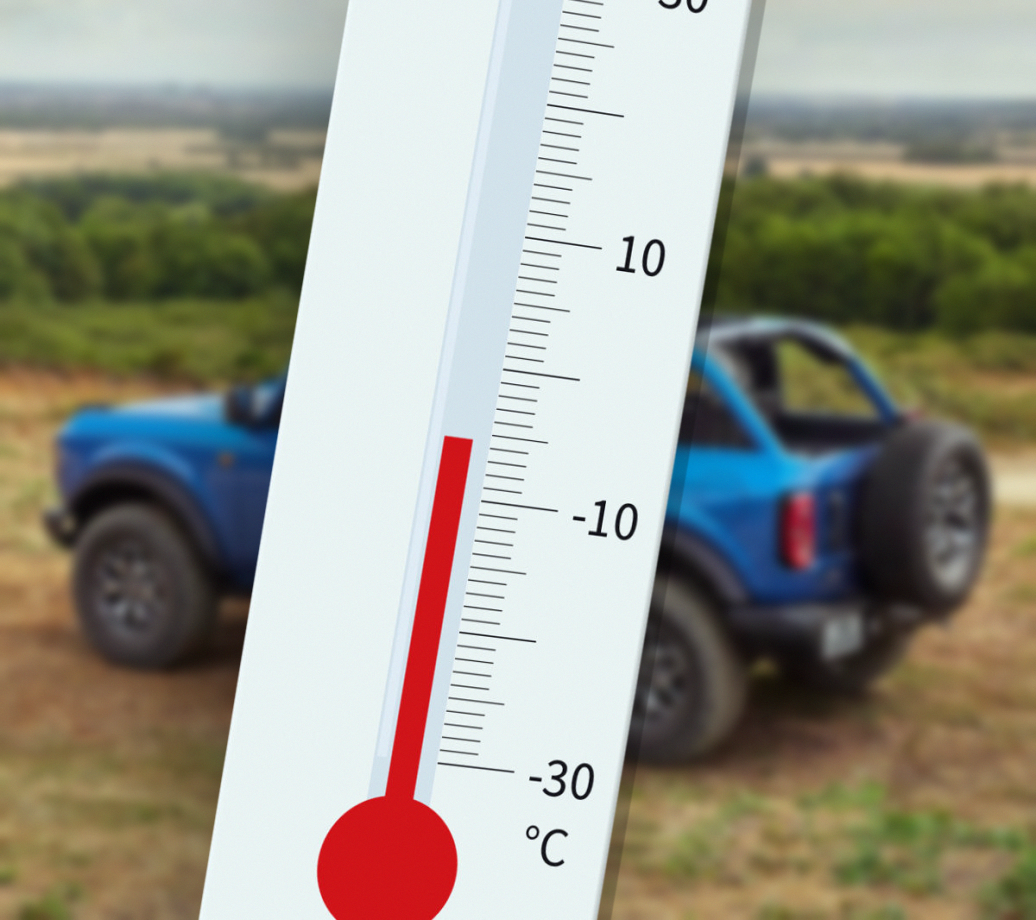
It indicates -5.5 °C
